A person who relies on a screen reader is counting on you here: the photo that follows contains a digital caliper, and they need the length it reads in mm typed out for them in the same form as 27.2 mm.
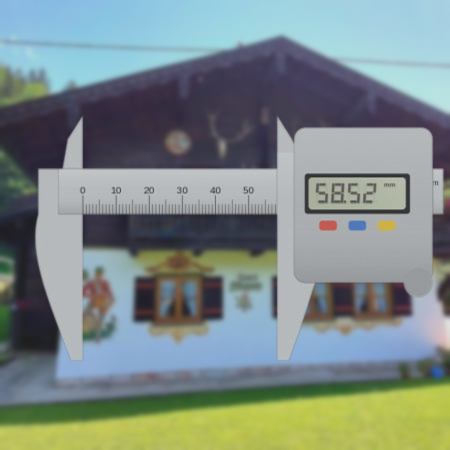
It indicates 58.52 mm
